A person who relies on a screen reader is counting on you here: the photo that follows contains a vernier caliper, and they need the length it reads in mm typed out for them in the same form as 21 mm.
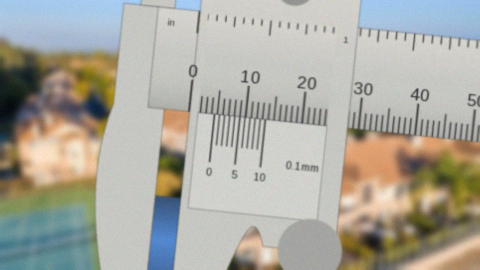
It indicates 4.5 mm
